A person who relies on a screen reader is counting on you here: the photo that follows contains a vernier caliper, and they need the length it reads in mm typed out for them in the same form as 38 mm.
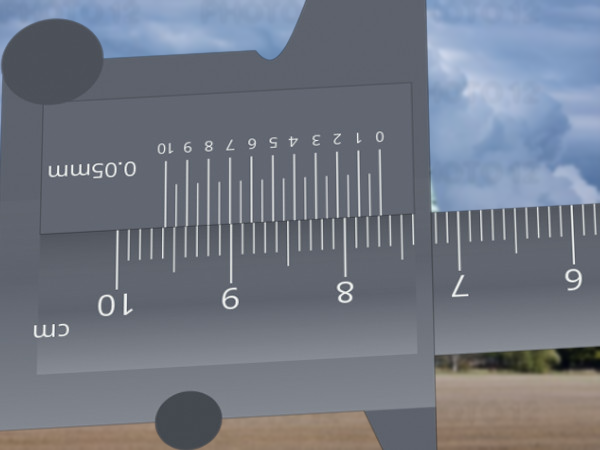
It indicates 76.8 mm
